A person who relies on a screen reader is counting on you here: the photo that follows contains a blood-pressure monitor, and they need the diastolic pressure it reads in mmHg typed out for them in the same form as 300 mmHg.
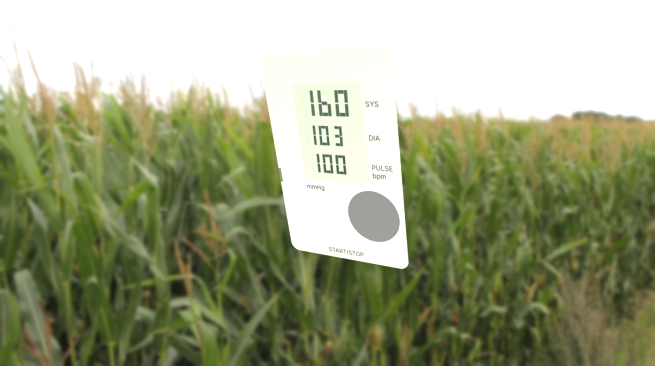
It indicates 103 mmHg
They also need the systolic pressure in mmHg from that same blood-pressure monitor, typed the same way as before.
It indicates 160 mmHg
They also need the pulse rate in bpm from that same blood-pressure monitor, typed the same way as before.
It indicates 100 bpm
